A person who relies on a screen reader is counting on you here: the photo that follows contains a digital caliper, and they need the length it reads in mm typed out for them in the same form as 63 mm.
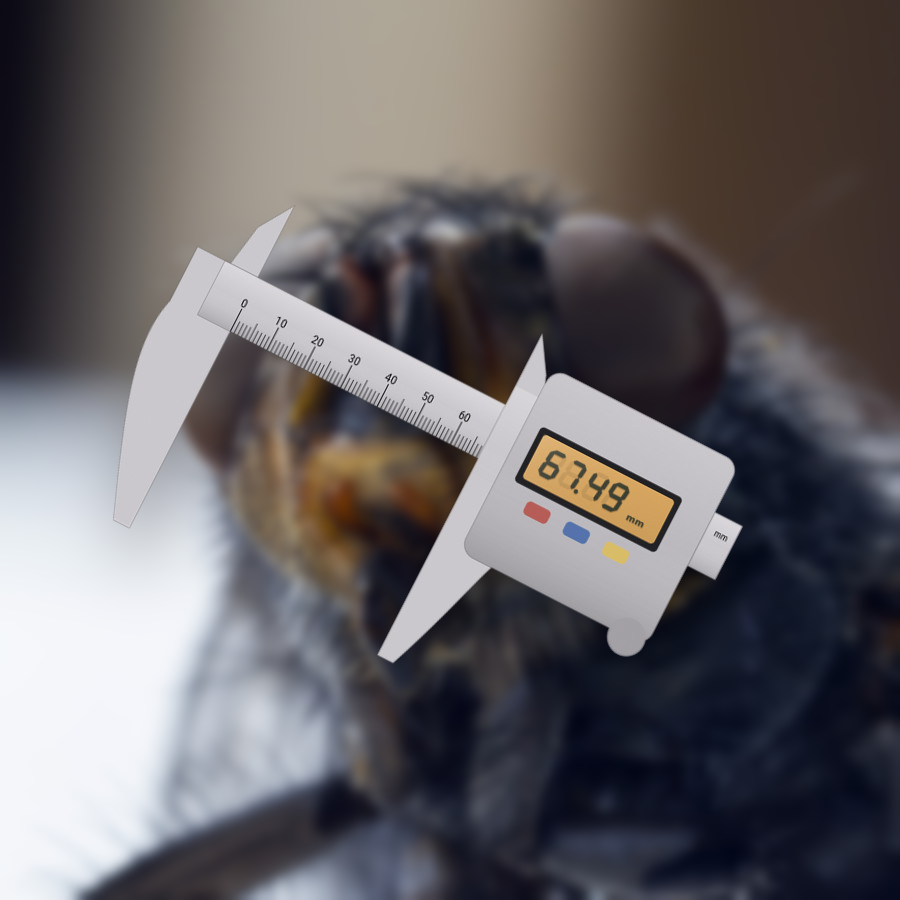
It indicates 67.49 mm
